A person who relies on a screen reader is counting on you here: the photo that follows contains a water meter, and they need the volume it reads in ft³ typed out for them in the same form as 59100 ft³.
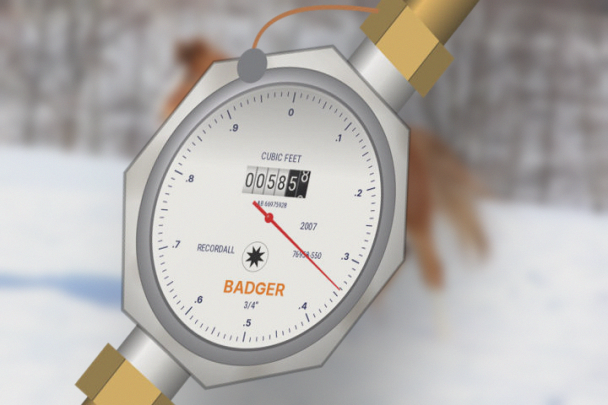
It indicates 5858.34 ft³
